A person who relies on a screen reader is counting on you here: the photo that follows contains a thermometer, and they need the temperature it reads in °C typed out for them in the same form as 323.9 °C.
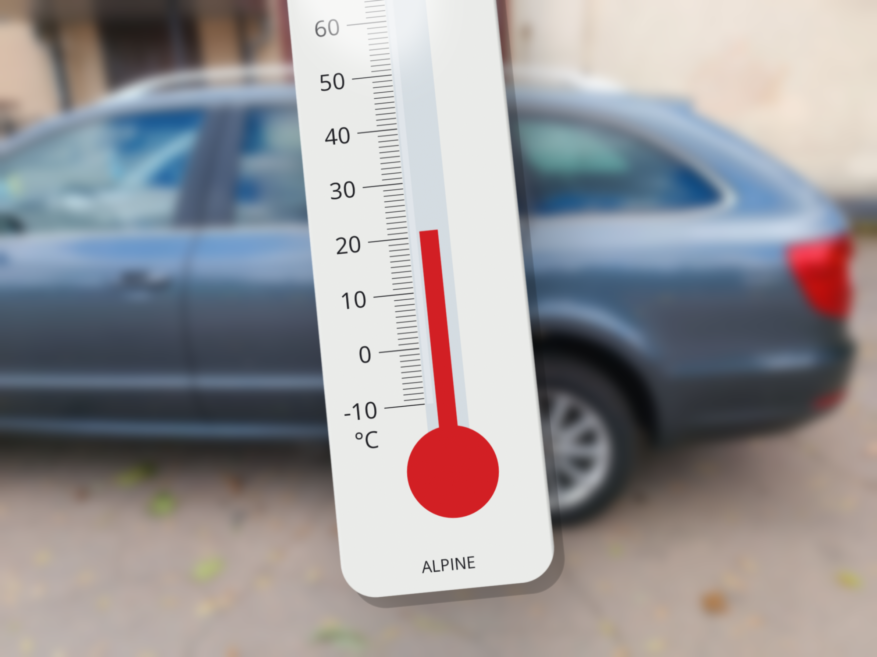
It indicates 21 °C
